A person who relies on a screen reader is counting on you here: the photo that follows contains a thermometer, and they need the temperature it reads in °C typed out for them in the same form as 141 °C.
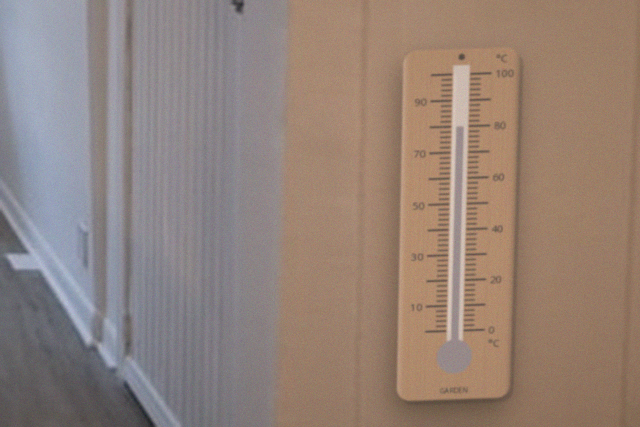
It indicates 80 °C
